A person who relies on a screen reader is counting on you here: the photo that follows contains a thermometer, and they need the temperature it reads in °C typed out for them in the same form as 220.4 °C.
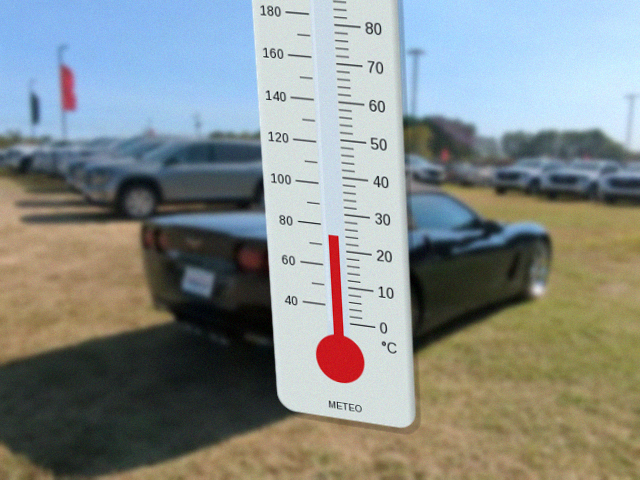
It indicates 24 °C
